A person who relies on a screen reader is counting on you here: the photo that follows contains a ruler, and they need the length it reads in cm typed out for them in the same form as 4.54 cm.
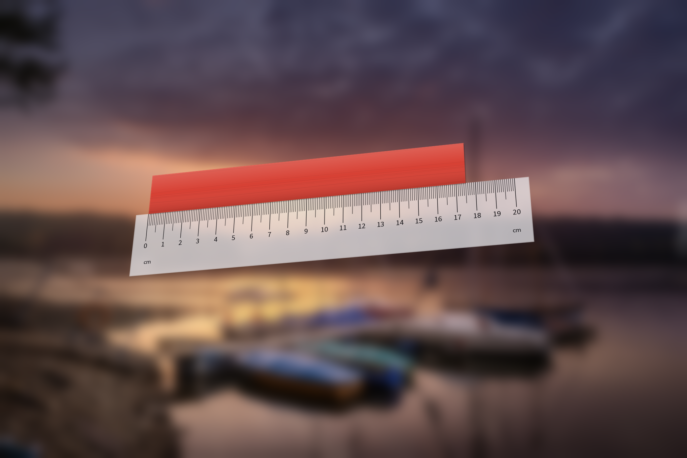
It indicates 17.5 cm
